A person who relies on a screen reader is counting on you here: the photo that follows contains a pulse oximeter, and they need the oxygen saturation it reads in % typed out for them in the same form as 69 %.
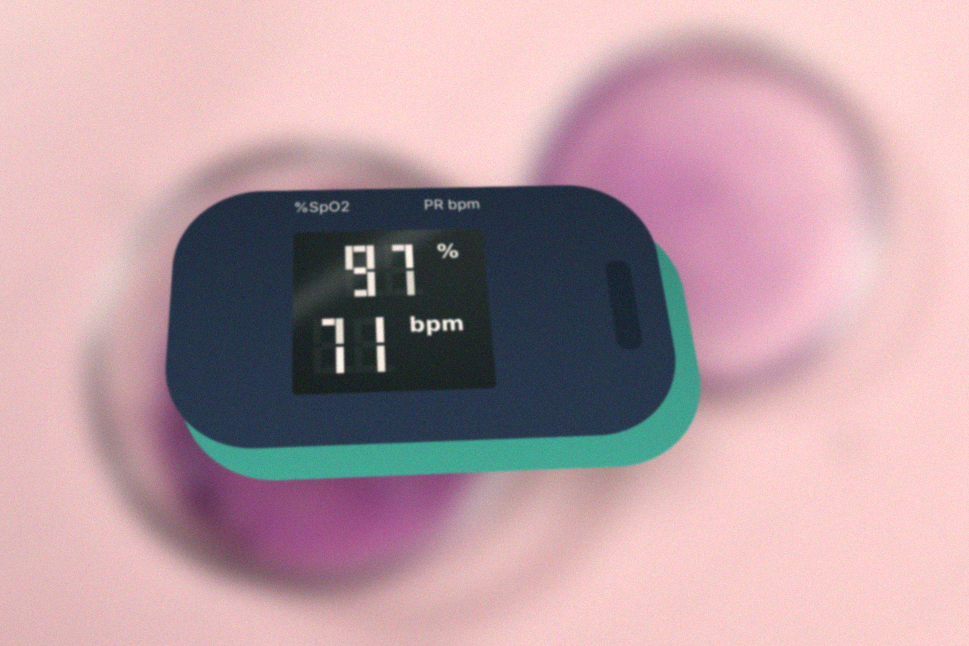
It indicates 97 %
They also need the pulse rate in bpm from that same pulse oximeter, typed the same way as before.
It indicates 71 bpm
